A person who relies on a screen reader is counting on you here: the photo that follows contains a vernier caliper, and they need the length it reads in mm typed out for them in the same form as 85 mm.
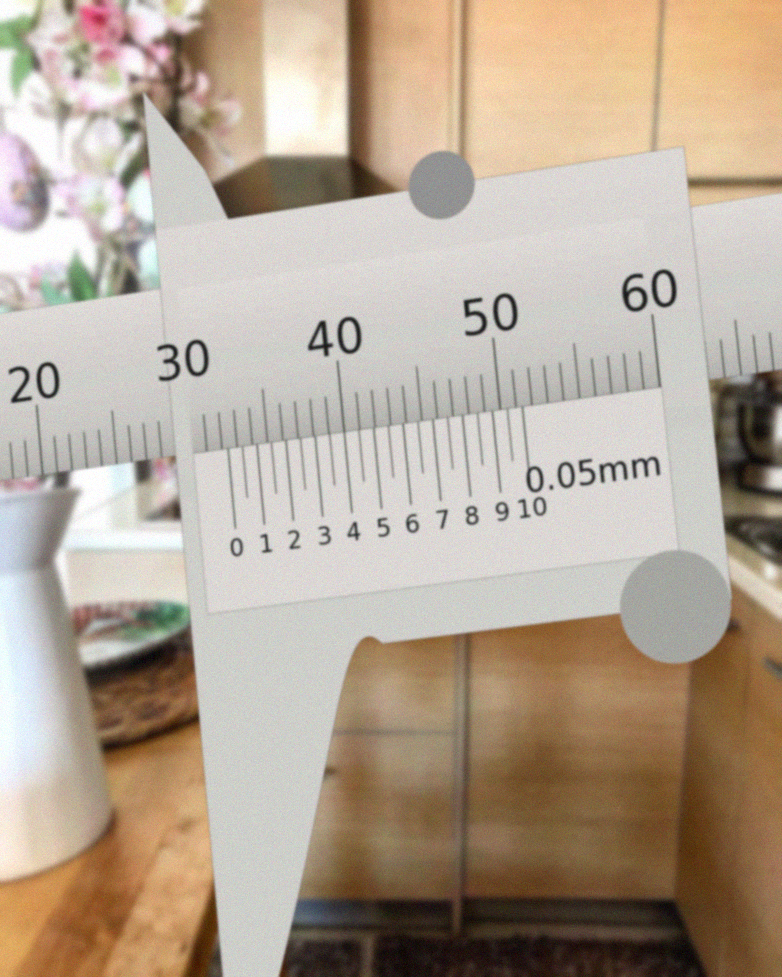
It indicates 32.4 mm
